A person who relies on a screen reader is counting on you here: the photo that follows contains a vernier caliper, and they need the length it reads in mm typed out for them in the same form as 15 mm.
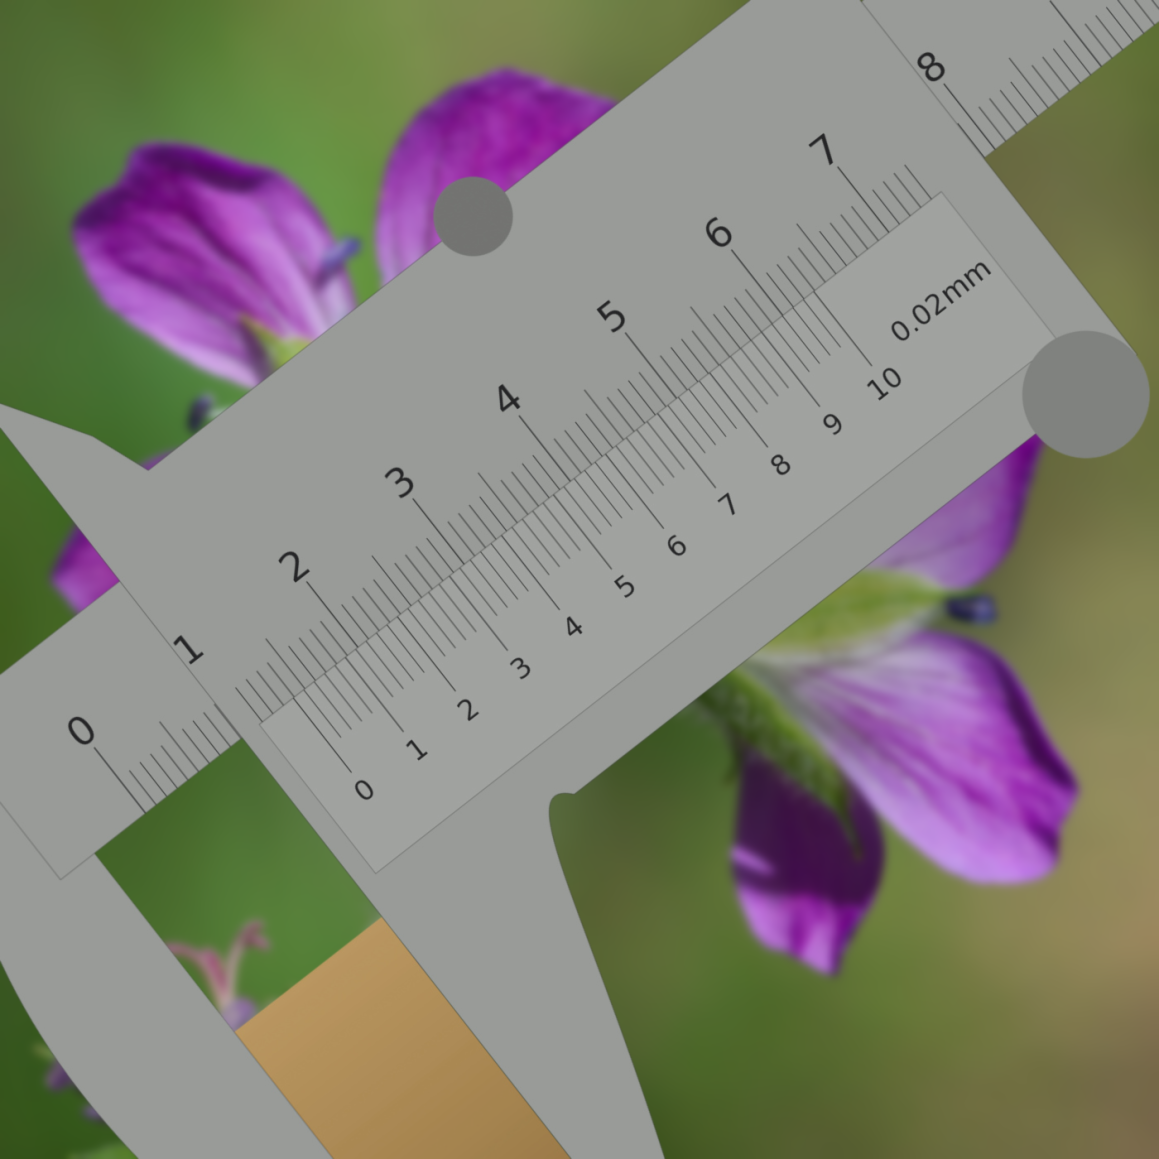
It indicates 13.9 mm
